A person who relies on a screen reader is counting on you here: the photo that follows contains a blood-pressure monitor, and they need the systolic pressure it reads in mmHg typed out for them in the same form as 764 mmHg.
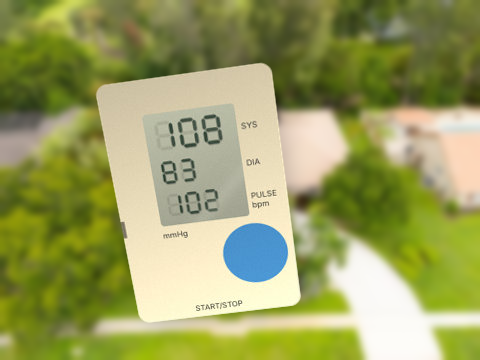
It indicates 108 mmHg
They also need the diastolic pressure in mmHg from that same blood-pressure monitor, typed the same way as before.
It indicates 83 mmHg
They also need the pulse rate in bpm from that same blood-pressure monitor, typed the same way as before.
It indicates 102 bpm
